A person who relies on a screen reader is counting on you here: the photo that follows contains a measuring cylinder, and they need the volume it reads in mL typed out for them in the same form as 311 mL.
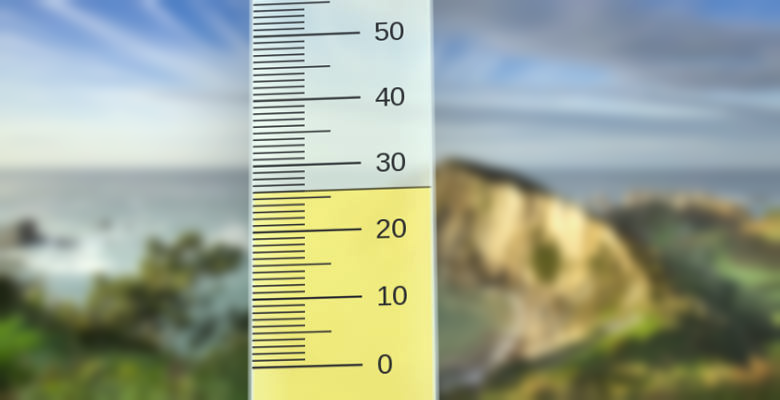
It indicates 26 mL
